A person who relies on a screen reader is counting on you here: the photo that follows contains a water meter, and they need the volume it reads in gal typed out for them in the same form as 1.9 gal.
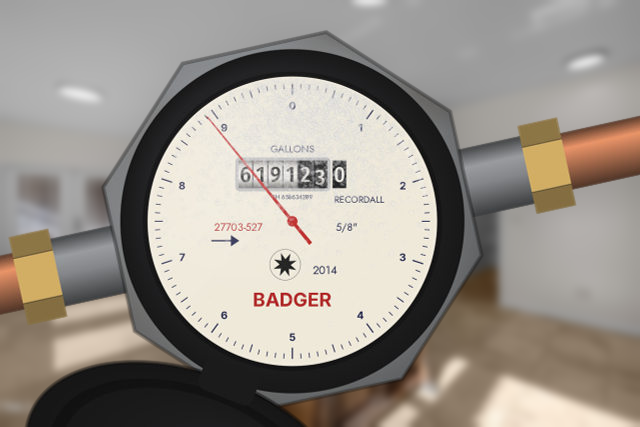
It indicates 6191228.9 gal
